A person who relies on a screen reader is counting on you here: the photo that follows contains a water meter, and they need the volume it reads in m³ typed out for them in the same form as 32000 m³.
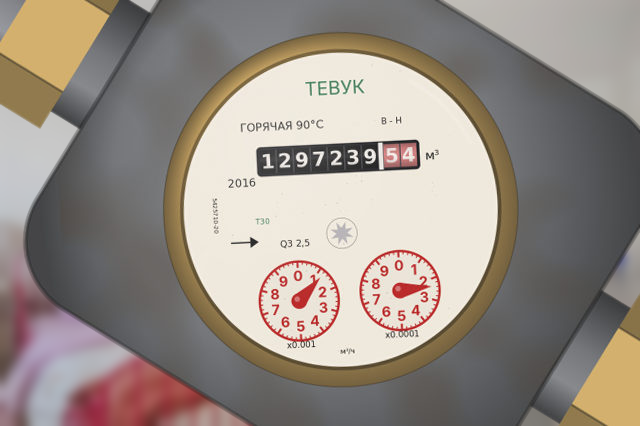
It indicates 1297239.5412 m³
